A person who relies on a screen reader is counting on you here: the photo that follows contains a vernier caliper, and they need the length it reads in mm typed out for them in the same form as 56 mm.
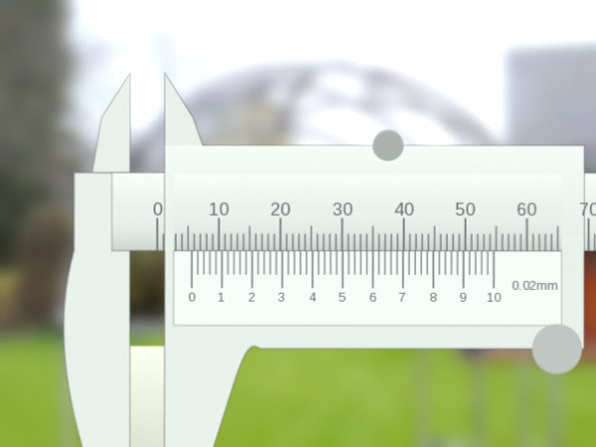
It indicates 5.6 mm
